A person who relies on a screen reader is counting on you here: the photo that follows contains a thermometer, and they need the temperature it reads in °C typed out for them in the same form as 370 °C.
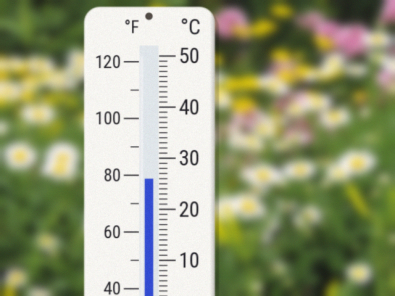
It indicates 26 °C
